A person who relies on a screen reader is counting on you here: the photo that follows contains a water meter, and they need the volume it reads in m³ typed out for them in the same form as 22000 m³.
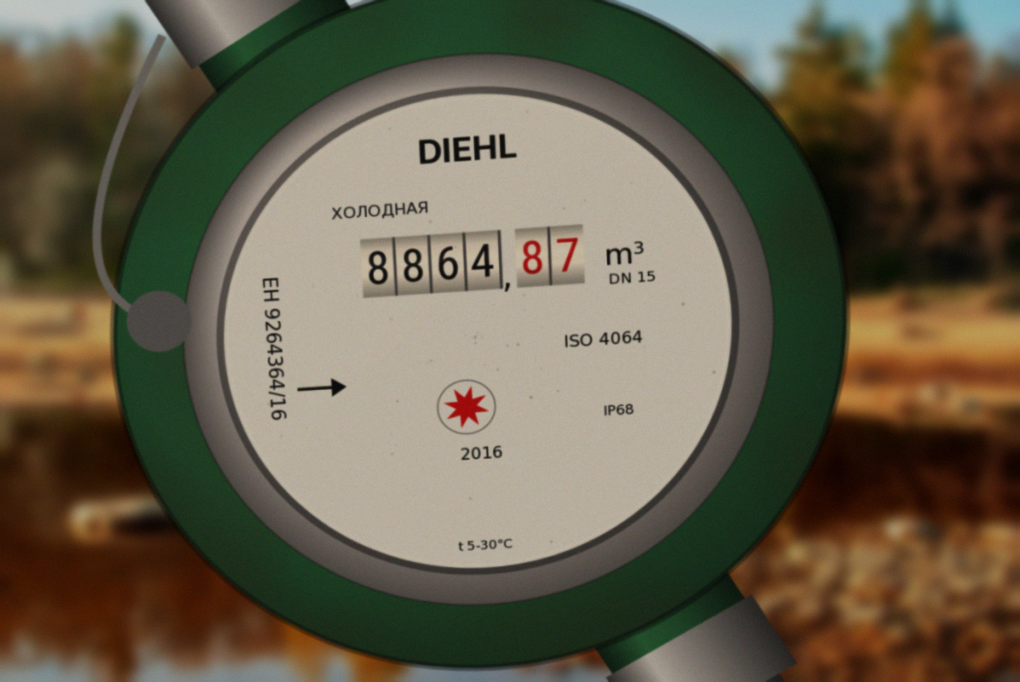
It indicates 8864.87 m³
